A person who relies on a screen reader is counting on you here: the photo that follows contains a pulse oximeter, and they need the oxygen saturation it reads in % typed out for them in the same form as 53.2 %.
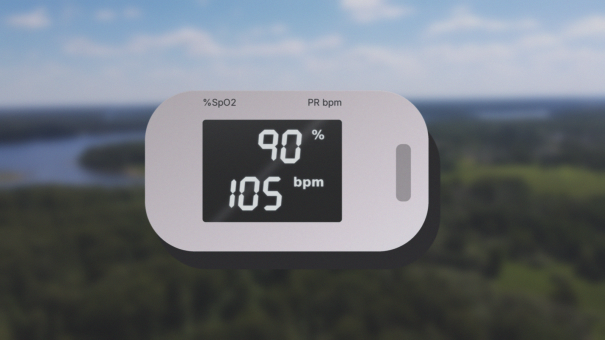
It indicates 90 %
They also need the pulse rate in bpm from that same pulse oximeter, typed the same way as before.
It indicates 105 bpm
